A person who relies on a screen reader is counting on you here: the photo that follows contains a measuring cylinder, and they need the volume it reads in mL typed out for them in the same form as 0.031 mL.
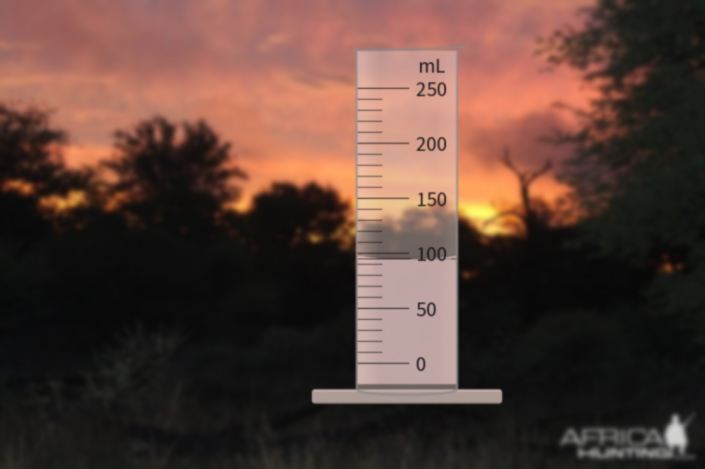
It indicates 95 mL
